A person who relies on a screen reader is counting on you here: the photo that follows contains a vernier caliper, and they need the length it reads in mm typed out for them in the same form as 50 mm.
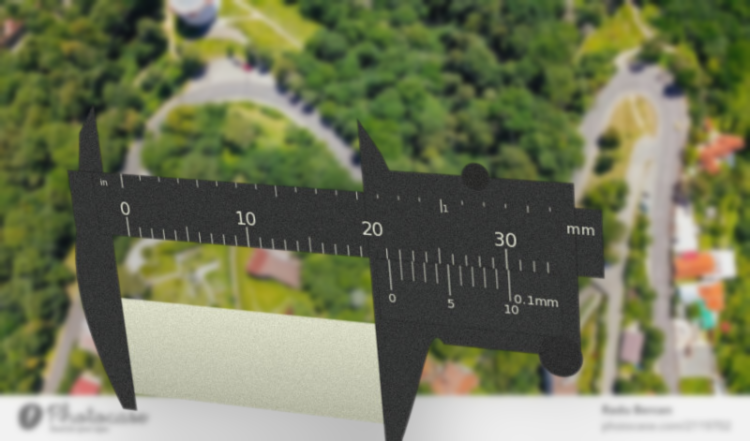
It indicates 21.1 mm
